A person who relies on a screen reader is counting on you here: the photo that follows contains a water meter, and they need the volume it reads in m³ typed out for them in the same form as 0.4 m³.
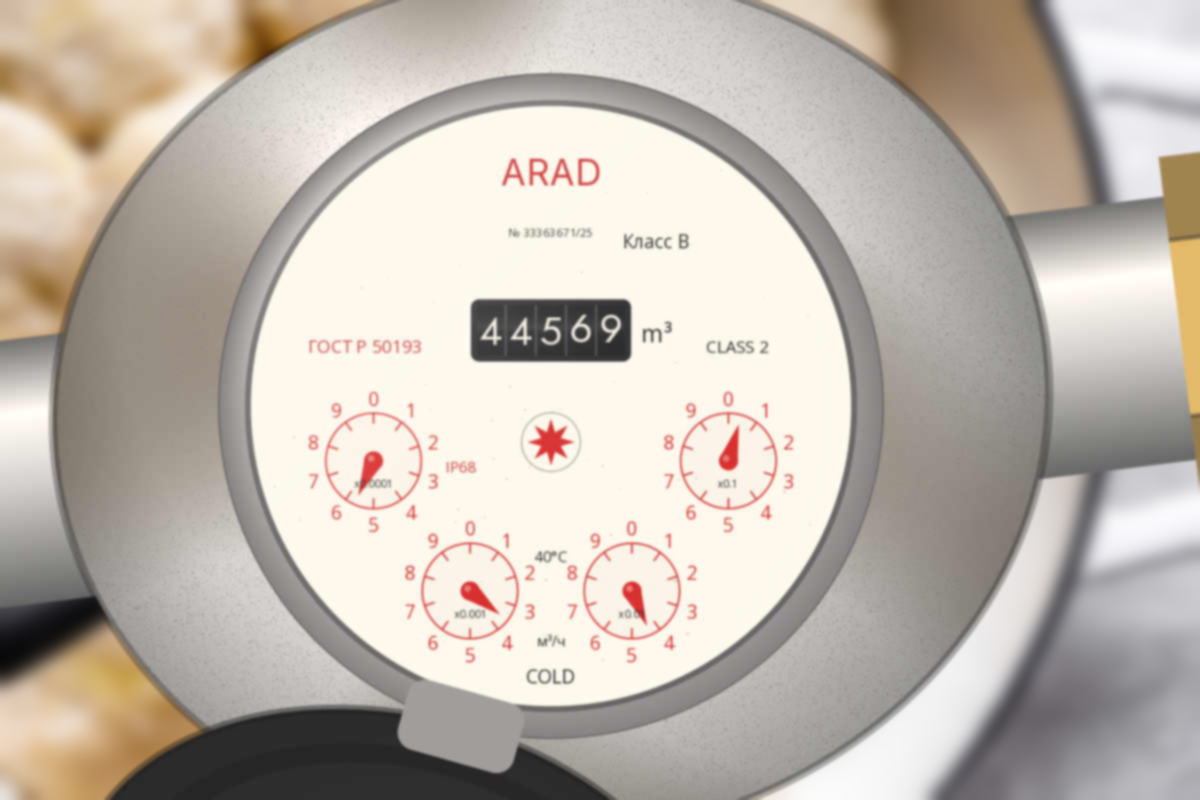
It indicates 44569.0435 m³
